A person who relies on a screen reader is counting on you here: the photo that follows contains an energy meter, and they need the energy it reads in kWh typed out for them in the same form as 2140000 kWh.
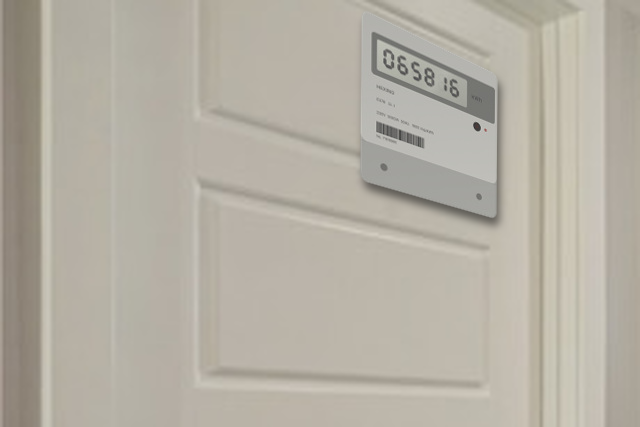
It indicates 65816 kWh
